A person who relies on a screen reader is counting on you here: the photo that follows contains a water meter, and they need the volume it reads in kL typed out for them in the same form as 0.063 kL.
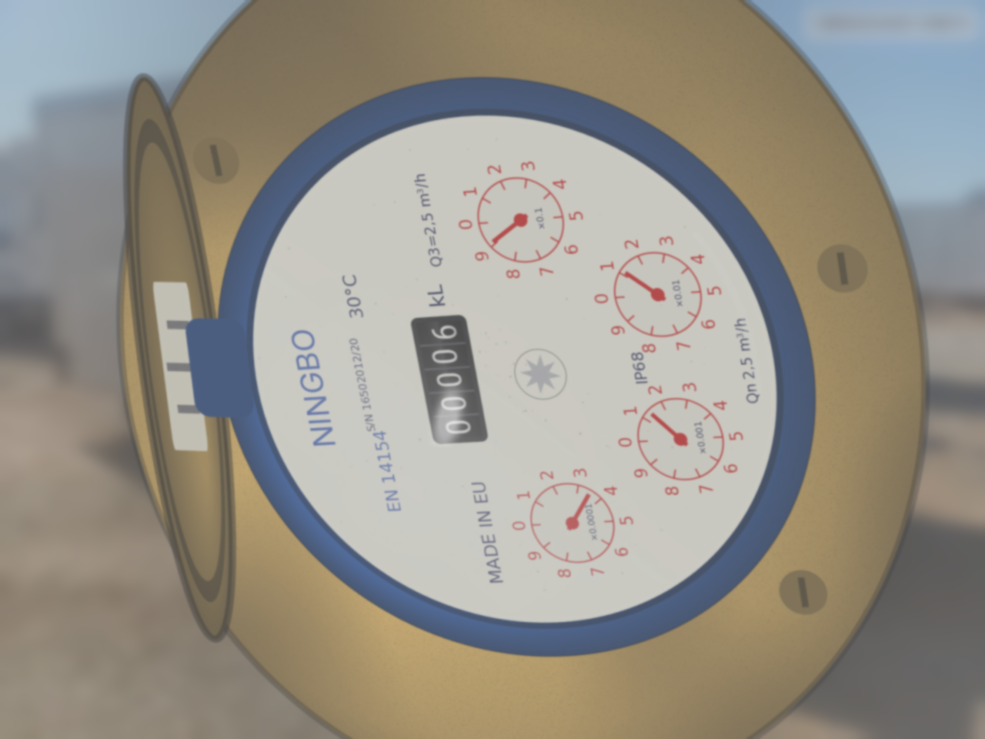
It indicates 5.9113 kL
